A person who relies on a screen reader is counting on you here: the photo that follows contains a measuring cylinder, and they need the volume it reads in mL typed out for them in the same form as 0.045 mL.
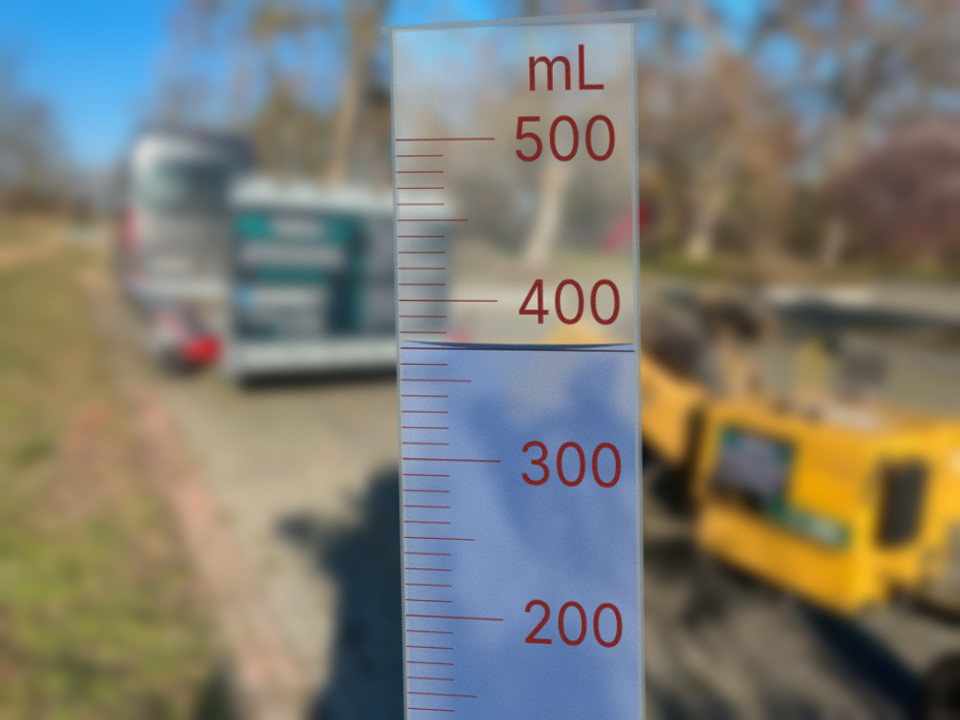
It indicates 370 mL
